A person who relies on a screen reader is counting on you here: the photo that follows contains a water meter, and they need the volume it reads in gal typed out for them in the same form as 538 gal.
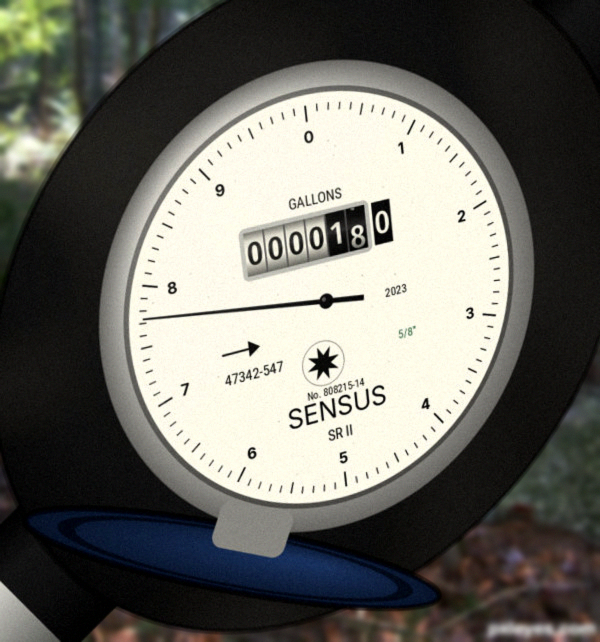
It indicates 177.7 gal
